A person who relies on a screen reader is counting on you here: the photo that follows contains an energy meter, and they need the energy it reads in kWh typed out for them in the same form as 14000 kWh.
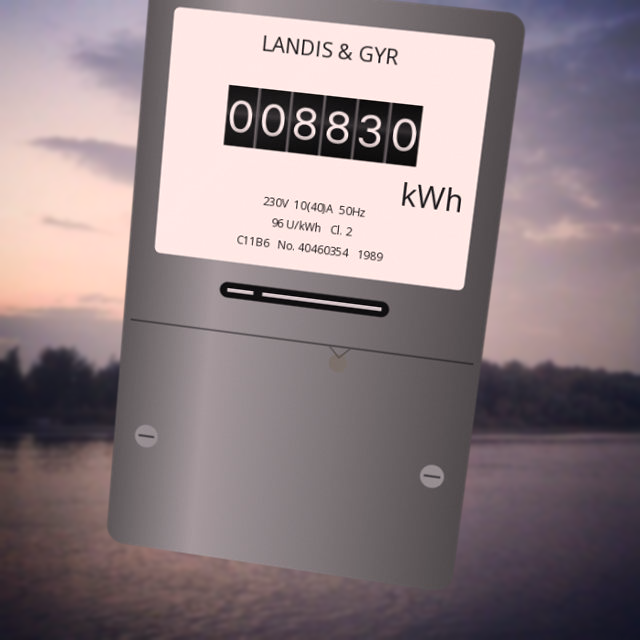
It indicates 8830 kWh
